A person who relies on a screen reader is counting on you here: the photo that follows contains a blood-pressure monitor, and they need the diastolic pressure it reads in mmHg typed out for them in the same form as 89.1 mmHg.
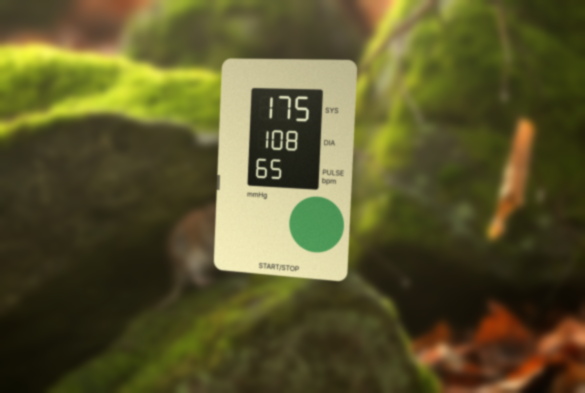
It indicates 108 mmHg
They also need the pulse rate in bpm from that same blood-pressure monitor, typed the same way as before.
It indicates 65 bpm
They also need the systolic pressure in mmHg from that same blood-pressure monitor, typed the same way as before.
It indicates 175 mmHg
